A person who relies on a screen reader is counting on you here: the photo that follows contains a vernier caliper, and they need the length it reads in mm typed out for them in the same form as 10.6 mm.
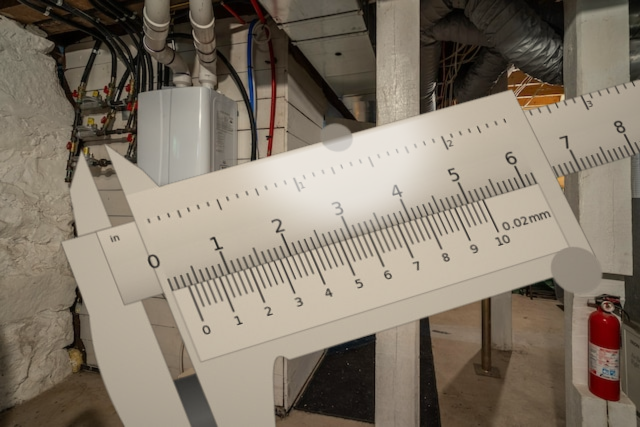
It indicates 3.5 mm
